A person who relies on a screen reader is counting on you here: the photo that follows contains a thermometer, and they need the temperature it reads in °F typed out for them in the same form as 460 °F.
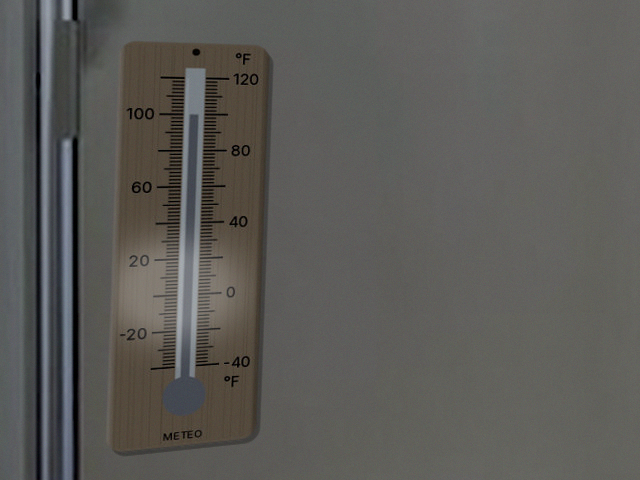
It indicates 100 °F
